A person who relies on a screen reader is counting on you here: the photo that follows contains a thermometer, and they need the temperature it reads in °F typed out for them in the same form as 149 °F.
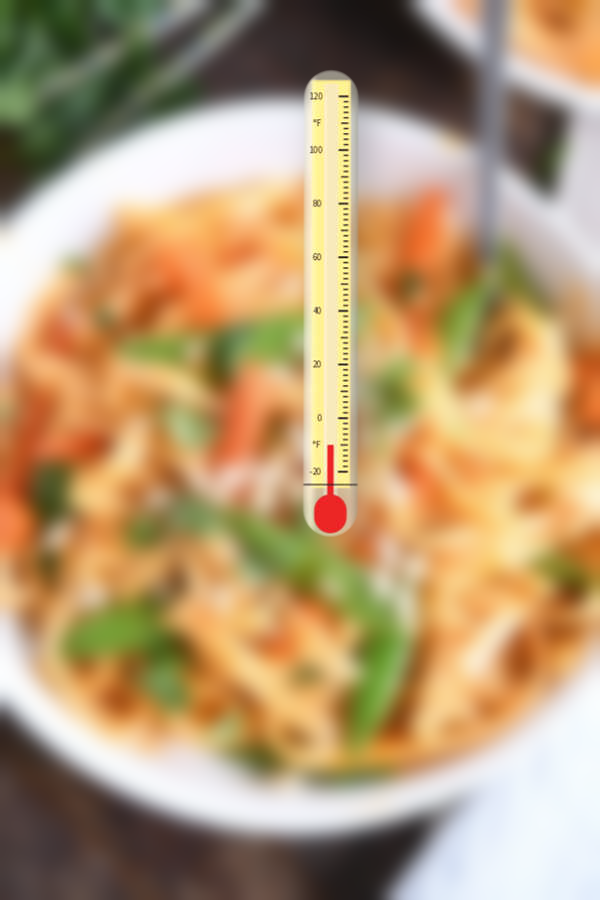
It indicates -10 °F
